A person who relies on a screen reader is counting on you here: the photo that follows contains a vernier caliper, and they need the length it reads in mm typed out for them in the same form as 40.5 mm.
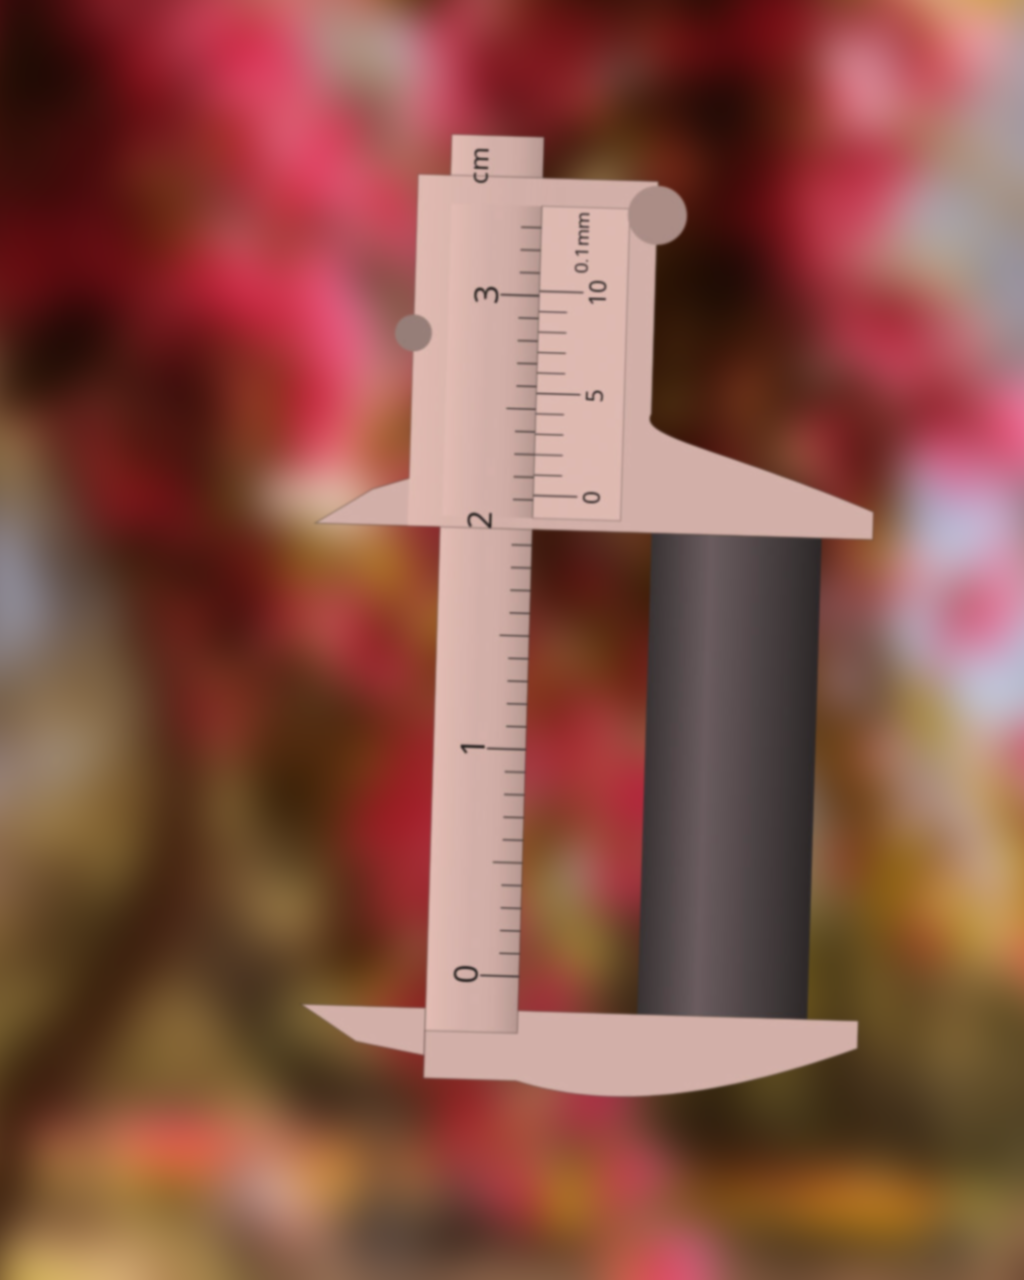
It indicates 21.2 mm
